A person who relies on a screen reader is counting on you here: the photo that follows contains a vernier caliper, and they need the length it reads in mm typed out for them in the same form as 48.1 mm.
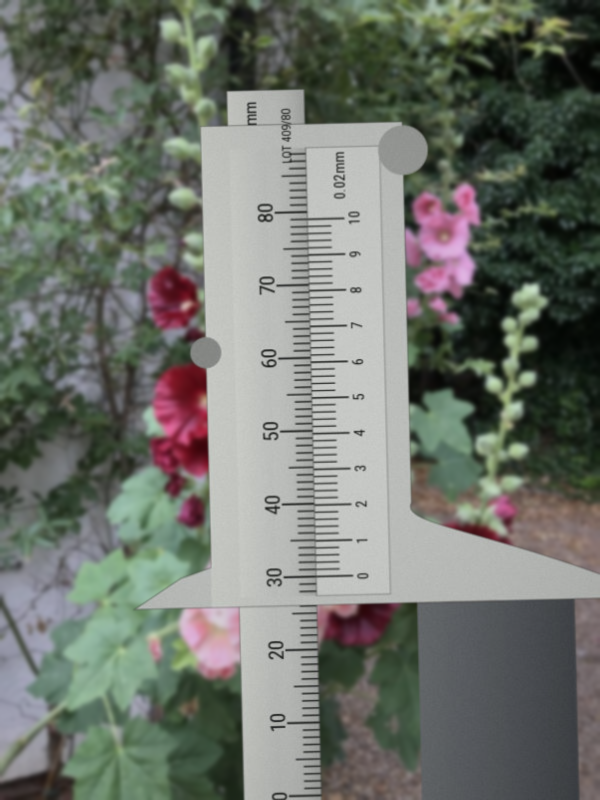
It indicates 30.0 mm
